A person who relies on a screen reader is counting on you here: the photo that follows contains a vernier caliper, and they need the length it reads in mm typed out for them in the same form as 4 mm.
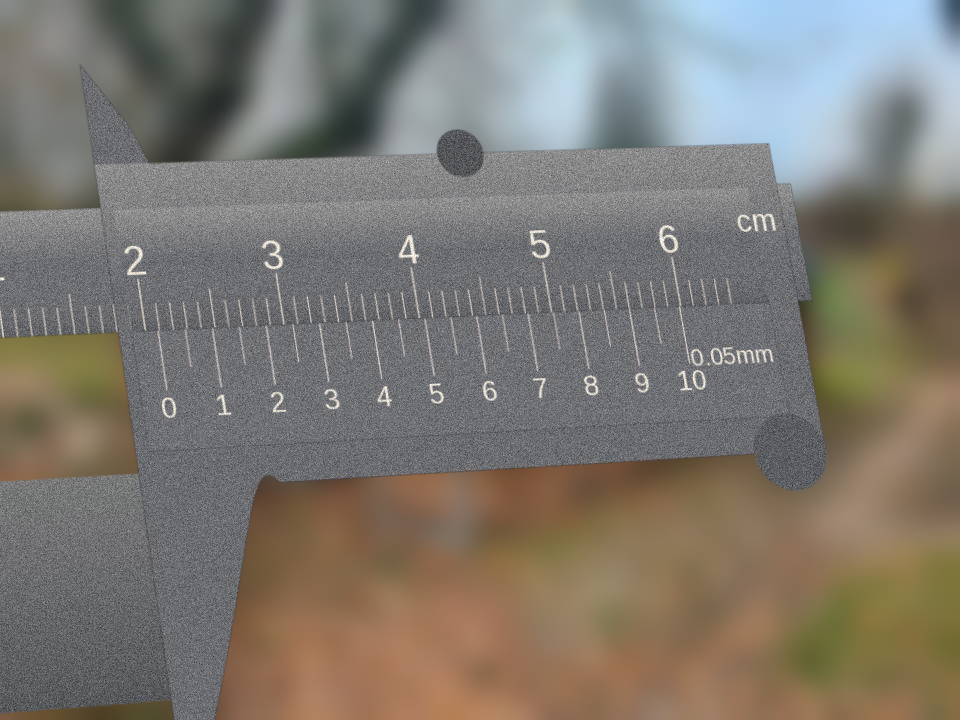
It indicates 20.9 mm
